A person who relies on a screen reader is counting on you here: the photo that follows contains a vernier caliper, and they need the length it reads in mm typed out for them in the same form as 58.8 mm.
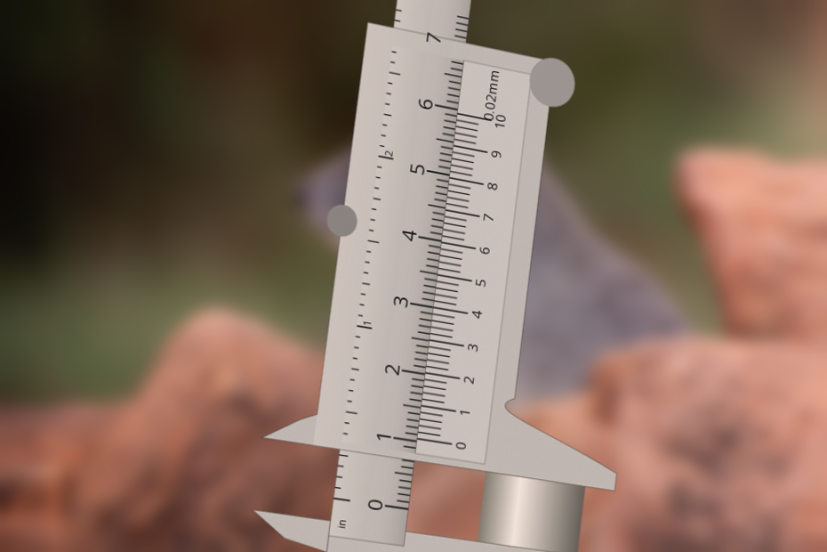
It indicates 10.4 mm
